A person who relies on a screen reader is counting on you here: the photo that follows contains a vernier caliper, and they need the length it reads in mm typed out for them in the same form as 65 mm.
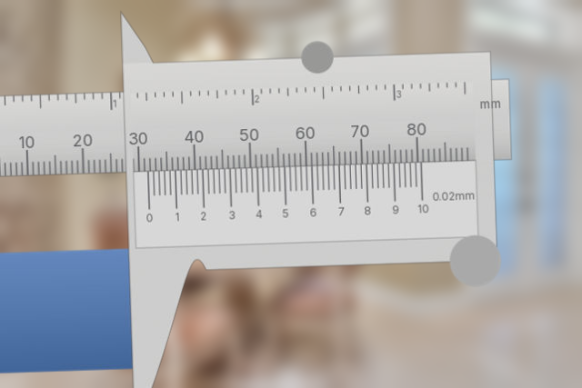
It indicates 31.6 mm
